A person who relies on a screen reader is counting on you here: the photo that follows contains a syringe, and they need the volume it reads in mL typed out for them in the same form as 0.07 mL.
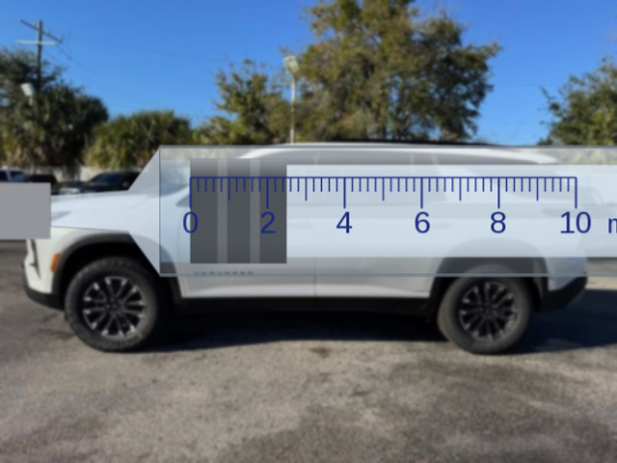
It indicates 0 mL
